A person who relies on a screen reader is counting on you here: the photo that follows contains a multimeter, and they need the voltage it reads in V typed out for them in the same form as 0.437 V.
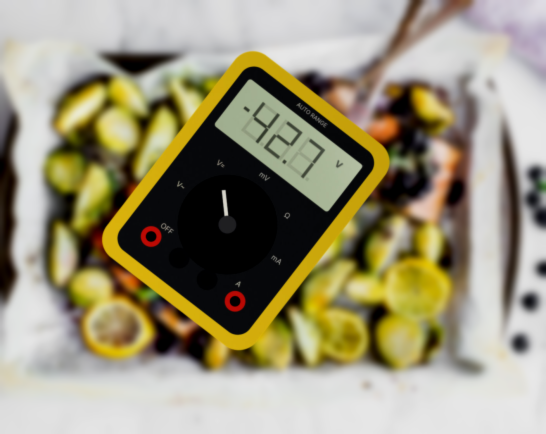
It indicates -42.7 V
